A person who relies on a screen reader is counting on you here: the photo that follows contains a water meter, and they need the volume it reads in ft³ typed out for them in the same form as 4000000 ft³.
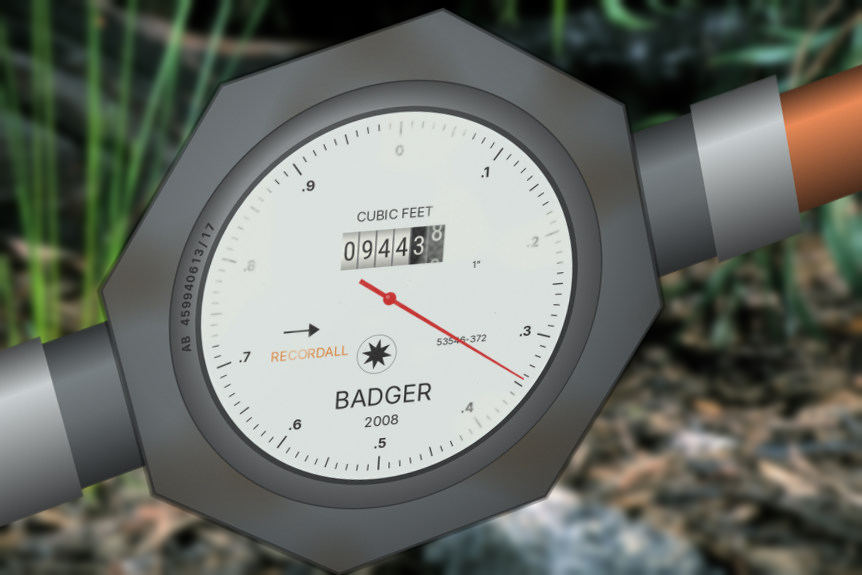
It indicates 94438.34 ft³
